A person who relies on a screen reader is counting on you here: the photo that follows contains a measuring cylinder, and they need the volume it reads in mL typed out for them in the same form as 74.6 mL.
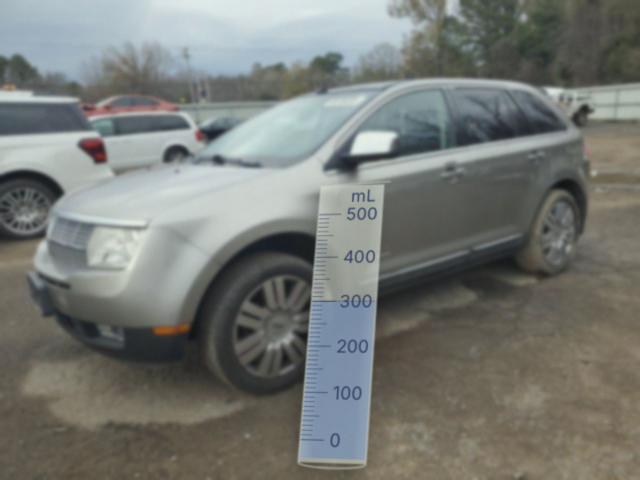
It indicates 300 mL
